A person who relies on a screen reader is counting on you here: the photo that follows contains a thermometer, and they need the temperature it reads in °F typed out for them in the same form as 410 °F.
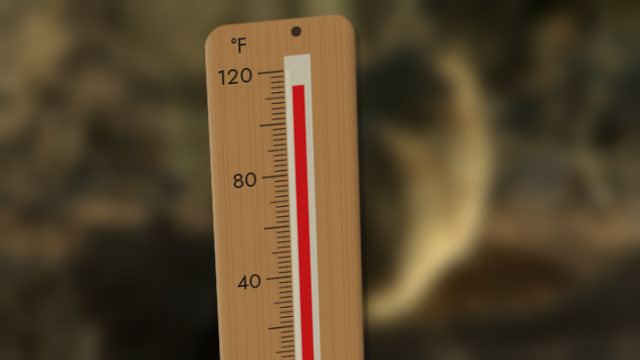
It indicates 114 °F
